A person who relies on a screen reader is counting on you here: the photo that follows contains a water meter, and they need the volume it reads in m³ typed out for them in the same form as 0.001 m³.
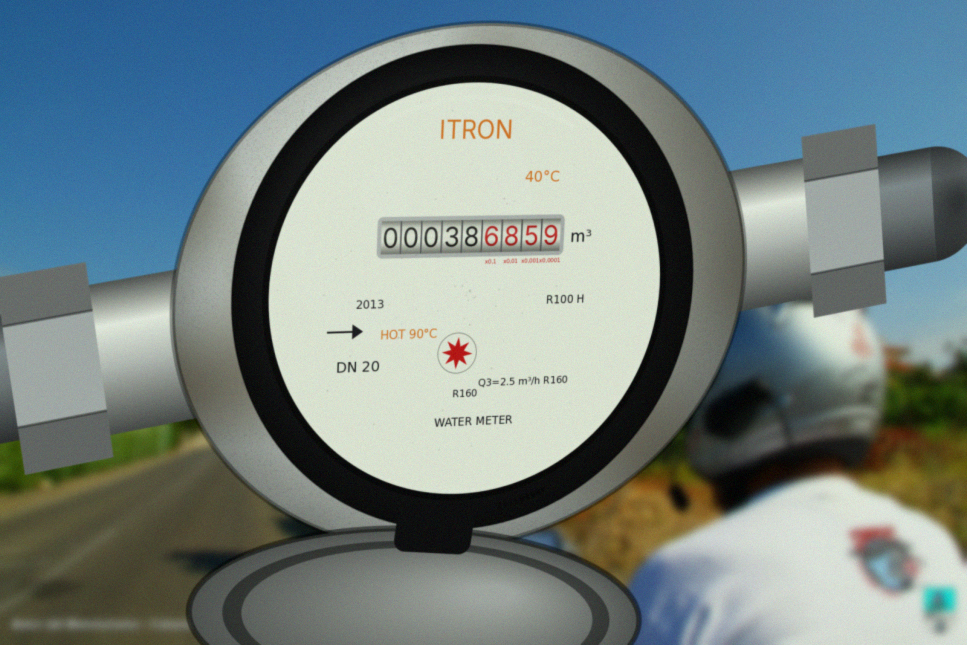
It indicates 38.6859 m³
